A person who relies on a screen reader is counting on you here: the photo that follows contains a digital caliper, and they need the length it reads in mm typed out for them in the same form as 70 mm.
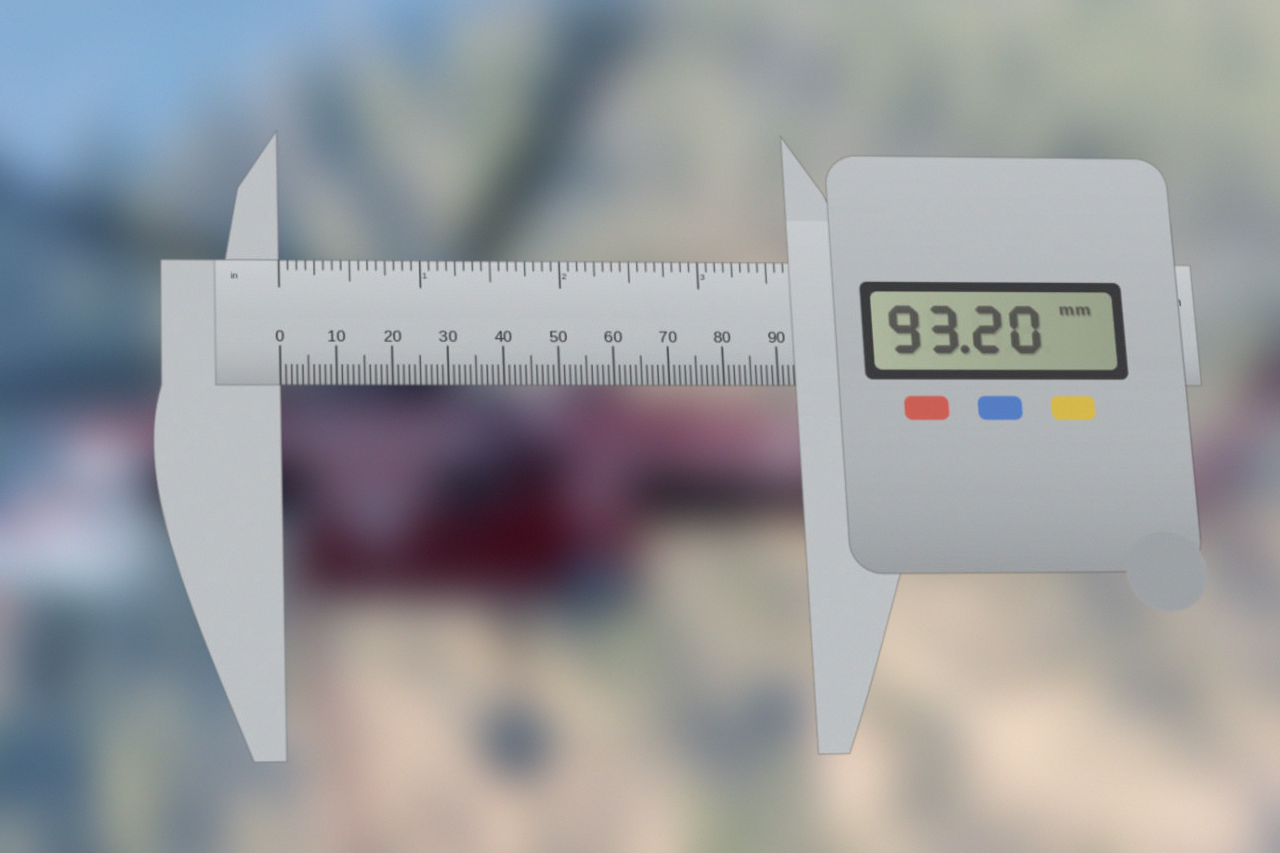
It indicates 93.20 mm
